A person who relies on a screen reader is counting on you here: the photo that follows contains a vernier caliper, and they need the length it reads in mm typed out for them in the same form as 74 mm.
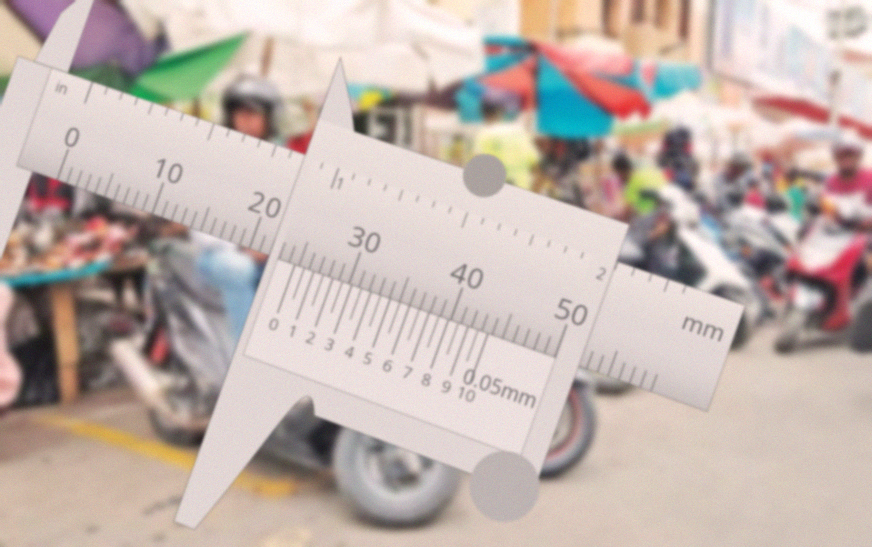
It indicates 24.6 mm
